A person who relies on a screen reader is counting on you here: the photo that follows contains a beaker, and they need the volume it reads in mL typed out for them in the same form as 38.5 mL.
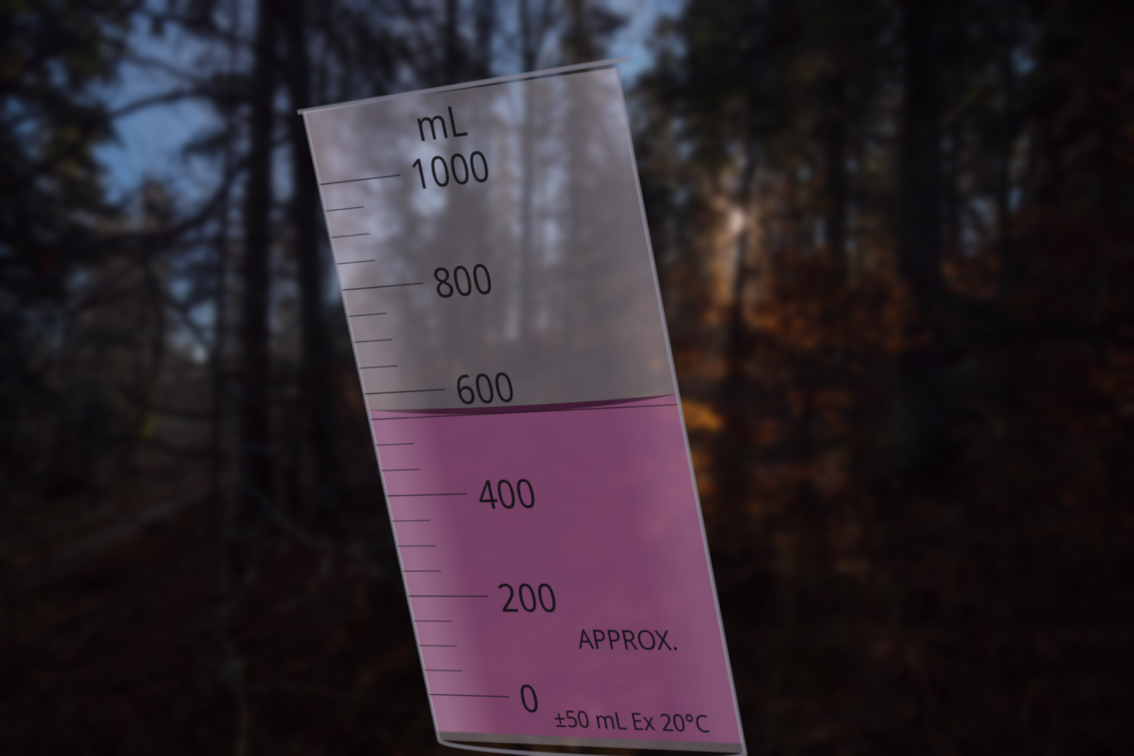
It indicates 550 mL
